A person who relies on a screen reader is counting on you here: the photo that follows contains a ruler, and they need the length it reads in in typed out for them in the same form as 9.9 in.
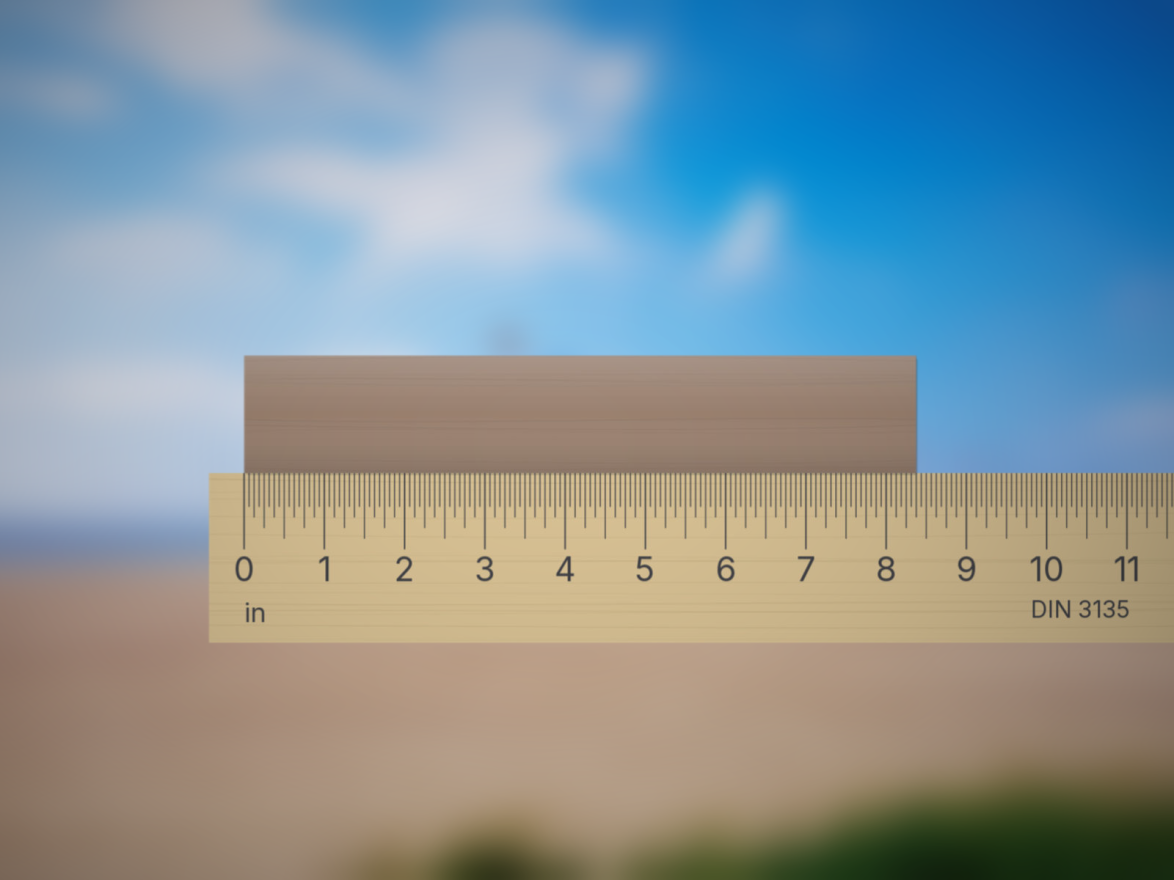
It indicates 8.375 in
